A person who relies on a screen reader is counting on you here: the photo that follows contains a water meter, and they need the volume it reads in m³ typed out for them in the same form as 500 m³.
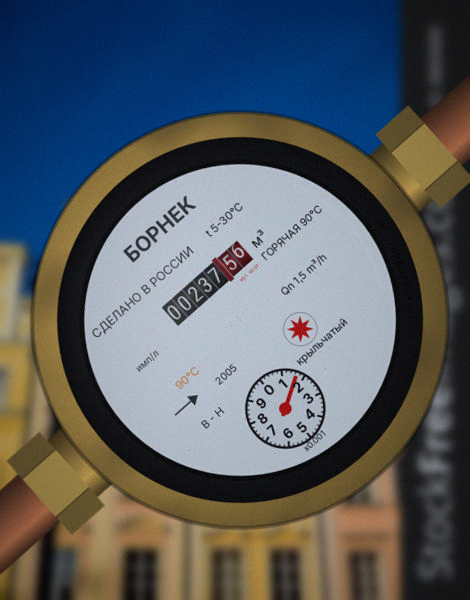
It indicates 237.561 m³
